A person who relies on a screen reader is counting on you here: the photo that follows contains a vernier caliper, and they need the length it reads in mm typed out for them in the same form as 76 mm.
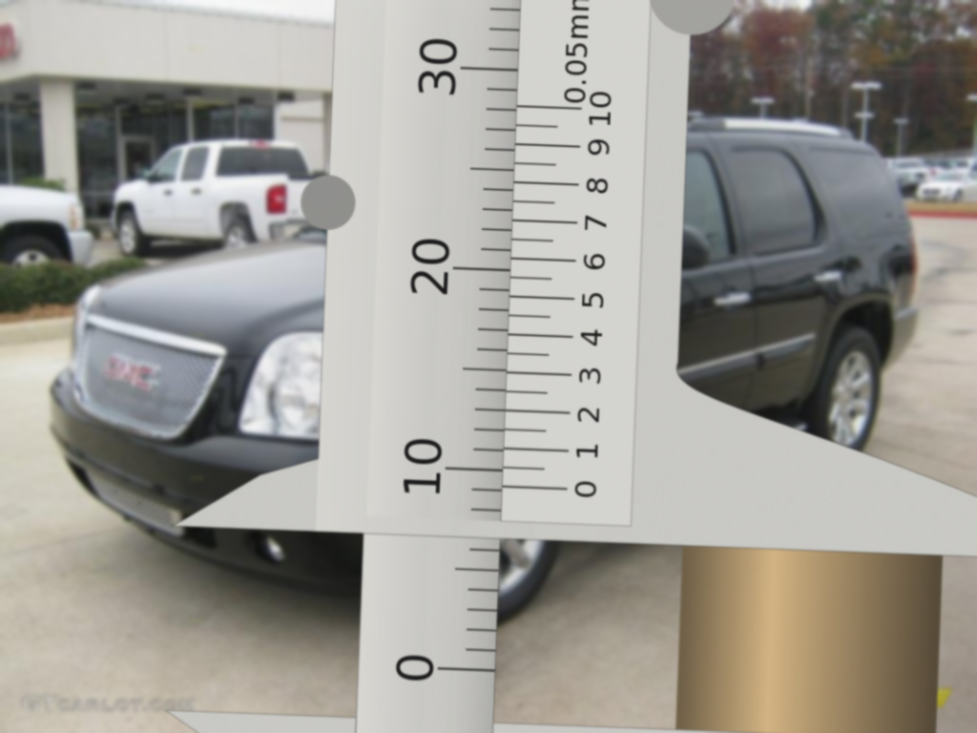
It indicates 9.2 mm
